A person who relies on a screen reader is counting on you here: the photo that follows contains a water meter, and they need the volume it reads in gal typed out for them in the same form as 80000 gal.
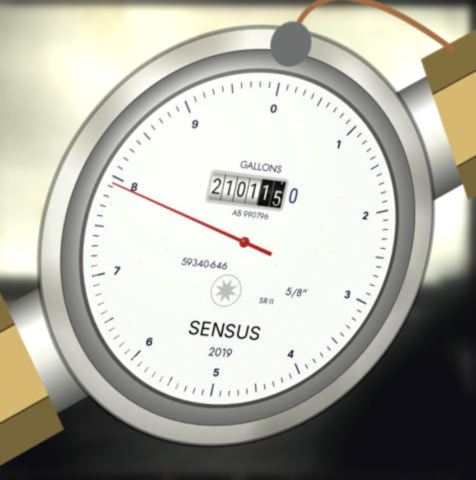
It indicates 2101147.9 gal
